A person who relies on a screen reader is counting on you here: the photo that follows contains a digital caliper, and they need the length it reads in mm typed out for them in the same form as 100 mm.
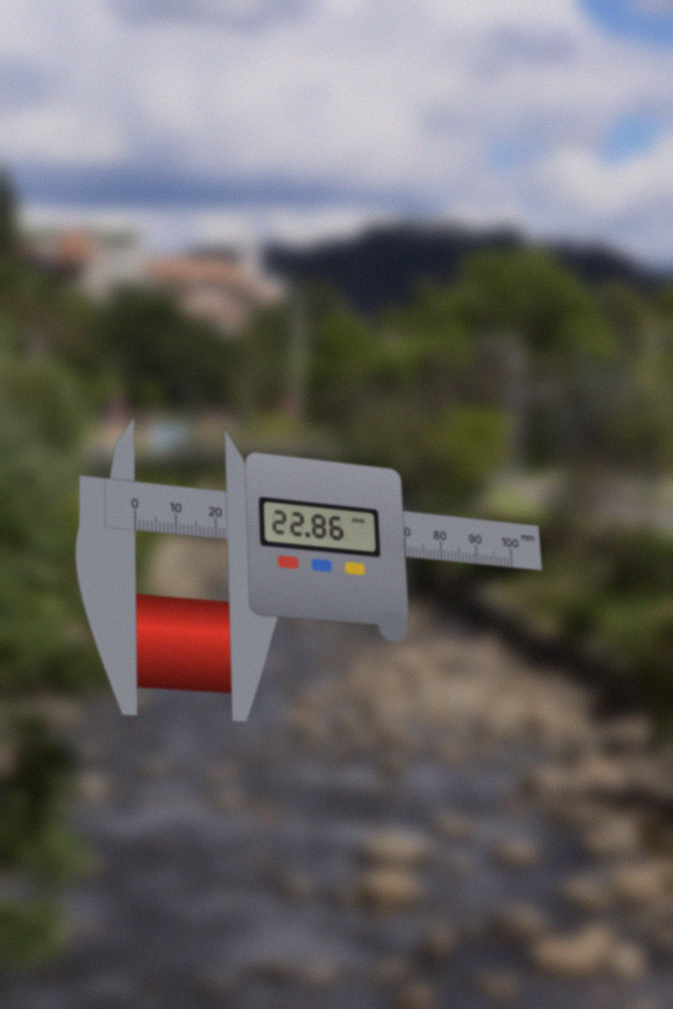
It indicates 22.86 mm
